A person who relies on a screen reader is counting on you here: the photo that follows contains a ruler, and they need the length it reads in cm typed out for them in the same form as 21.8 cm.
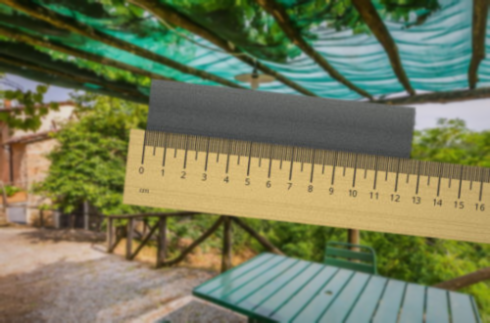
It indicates 12.5 cm
